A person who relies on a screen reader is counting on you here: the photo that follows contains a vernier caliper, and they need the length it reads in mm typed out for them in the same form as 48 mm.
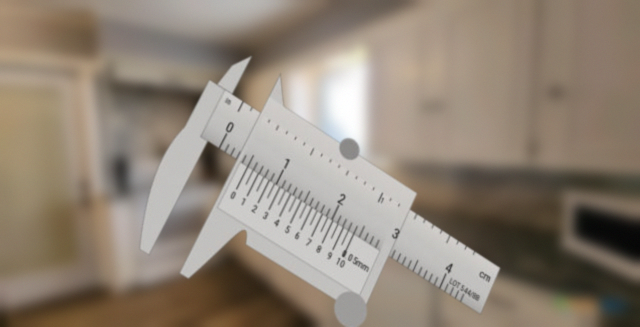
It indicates 5.0 mm
